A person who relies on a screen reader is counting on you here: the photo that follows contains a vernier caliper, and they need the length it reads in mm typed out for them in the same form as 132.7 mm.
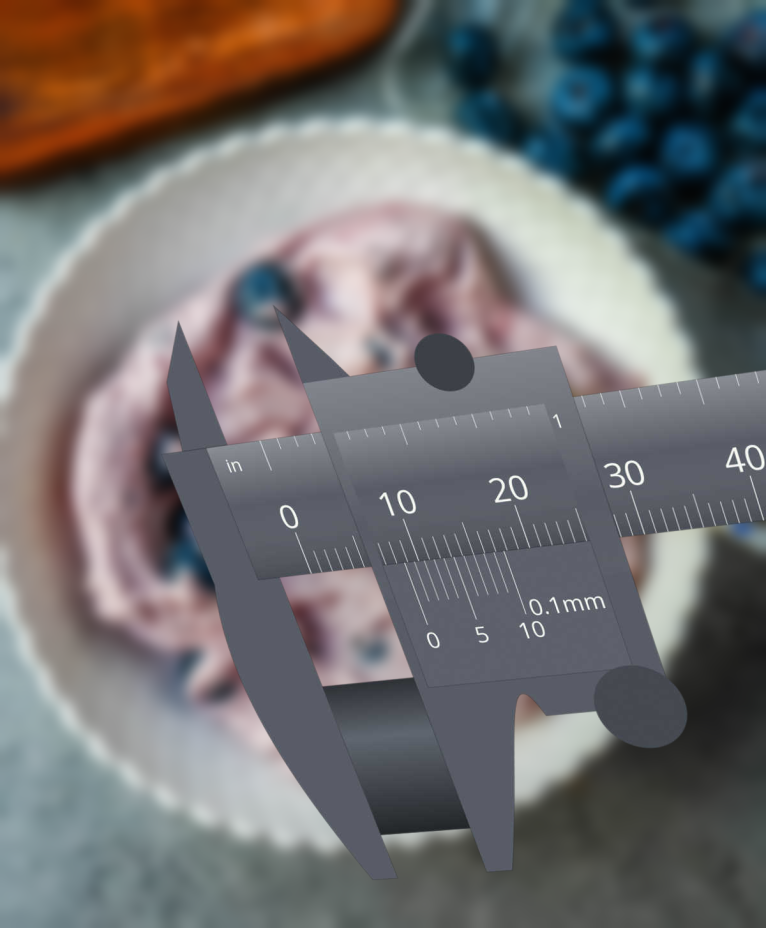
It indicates 8.7 mm
